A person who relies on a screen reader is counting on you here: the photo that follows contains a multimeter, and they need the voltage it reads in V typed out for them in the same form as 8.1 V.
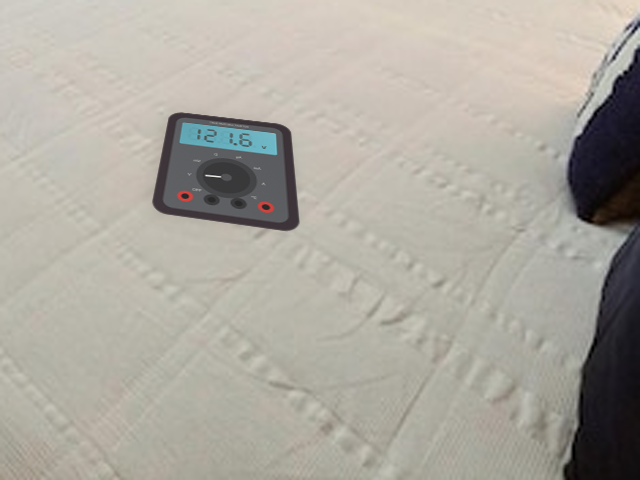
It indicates 121.6 V
